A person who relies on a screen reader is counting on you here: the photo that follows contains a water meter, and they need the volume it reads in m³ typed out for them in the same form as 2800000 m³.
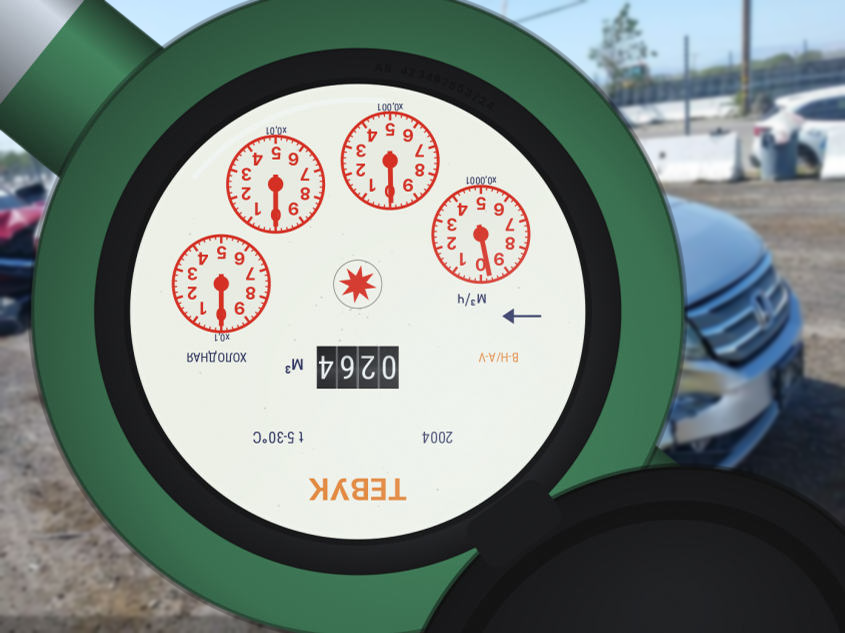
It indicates 263.9999 m³
